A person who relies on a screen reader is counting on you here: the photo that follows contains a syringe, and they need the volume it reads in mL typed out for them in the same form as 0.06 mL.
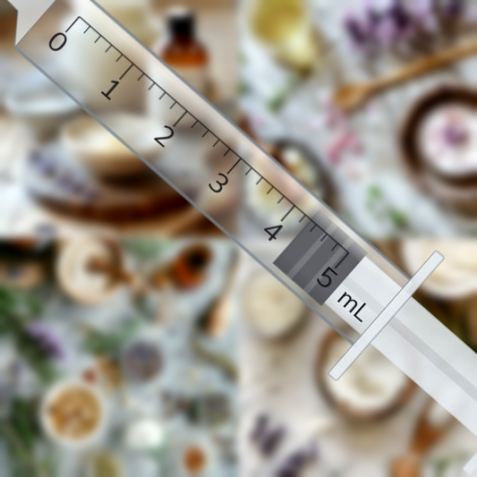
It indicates 4.3 mL
